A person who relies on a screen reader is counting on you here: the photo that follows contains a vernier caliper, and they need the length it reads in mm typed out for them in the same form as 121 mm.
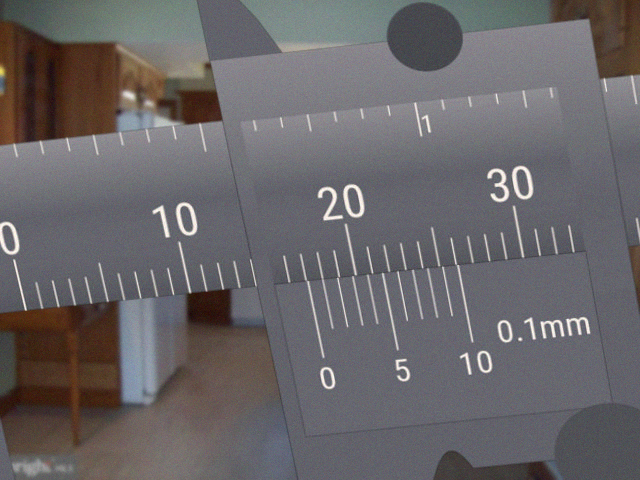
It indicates 17.1 mm
